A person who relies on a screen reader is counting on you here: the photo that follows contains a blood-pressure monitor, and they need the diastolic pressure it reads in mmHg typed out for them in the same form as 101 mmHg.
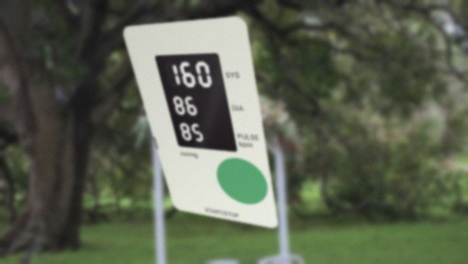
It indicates 86 mmHg
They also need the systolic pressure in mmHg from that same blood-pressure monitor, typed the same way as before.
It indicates 160 mmHg
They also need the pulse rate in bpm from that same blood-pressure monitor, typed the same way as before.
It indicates 85 bpm
